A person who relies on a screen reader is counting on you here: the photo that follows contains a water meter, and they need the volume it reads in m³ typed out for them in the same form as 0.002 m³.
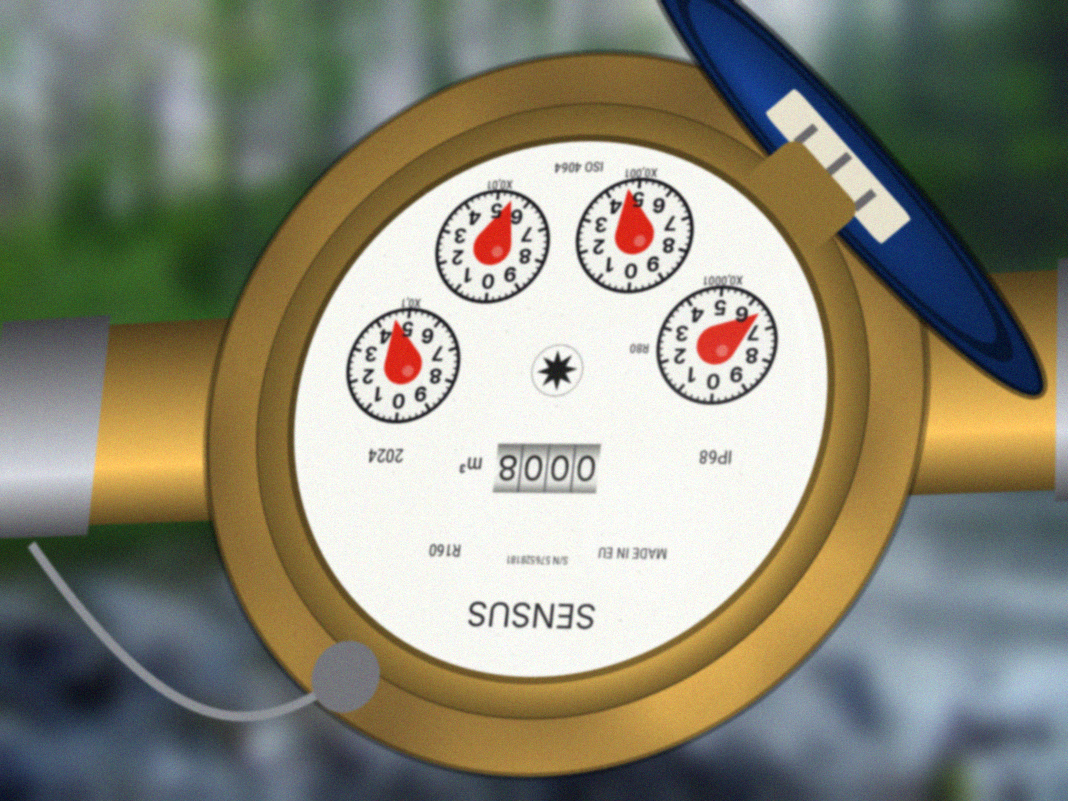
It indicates 8.4546 m³
